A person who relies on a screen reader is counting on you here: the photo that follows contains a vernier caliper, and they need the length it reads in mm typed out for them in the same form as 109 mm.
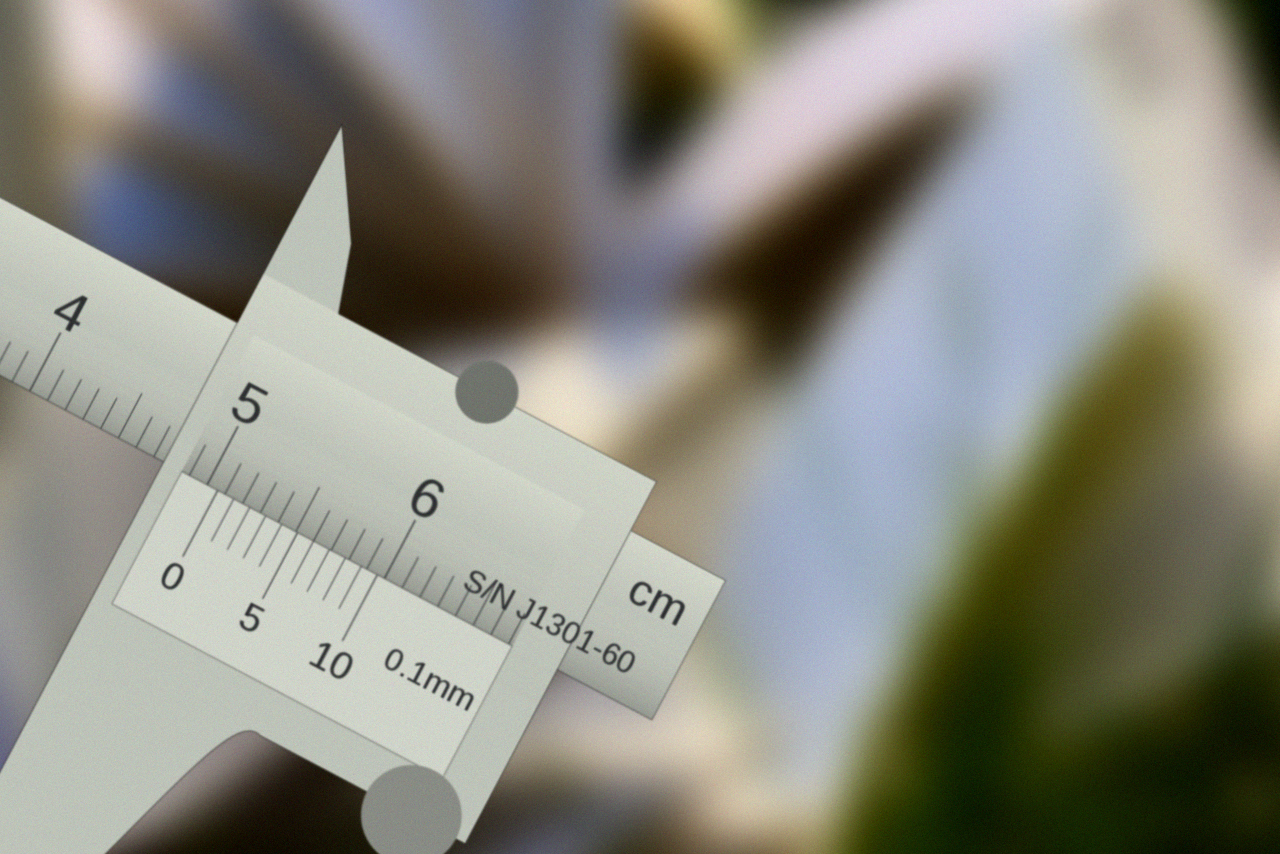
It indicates 50.6 mm
